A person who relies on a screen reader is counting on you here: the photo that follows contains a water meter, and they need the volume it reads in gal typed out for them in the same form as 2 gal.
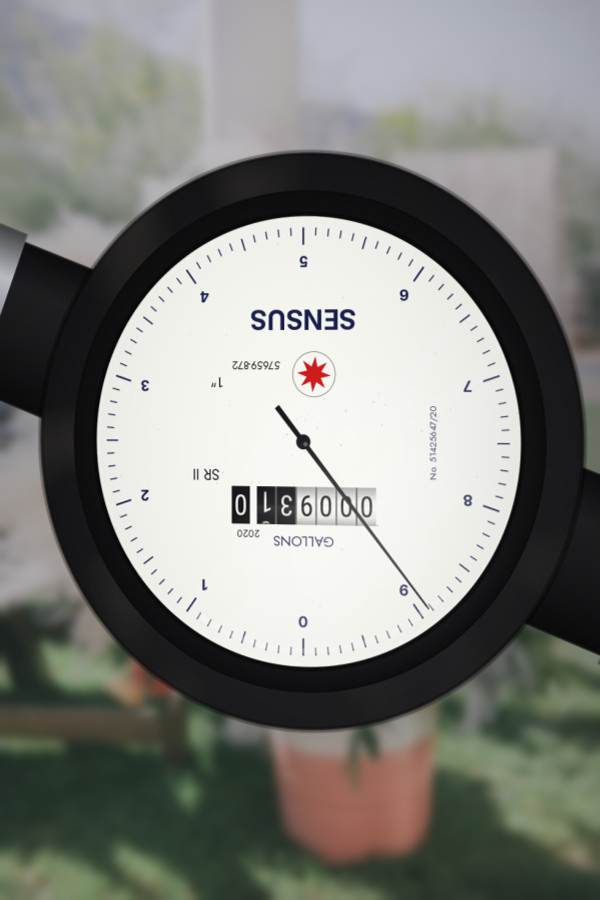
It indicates 9308.9 gal
